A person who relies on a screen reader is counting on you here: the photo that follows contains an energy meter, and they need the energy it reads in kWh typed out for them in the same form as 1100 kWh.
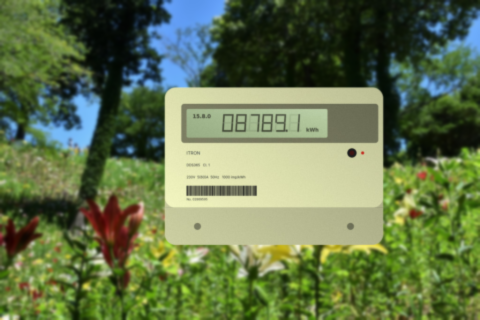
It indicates 8789.1 kWh
